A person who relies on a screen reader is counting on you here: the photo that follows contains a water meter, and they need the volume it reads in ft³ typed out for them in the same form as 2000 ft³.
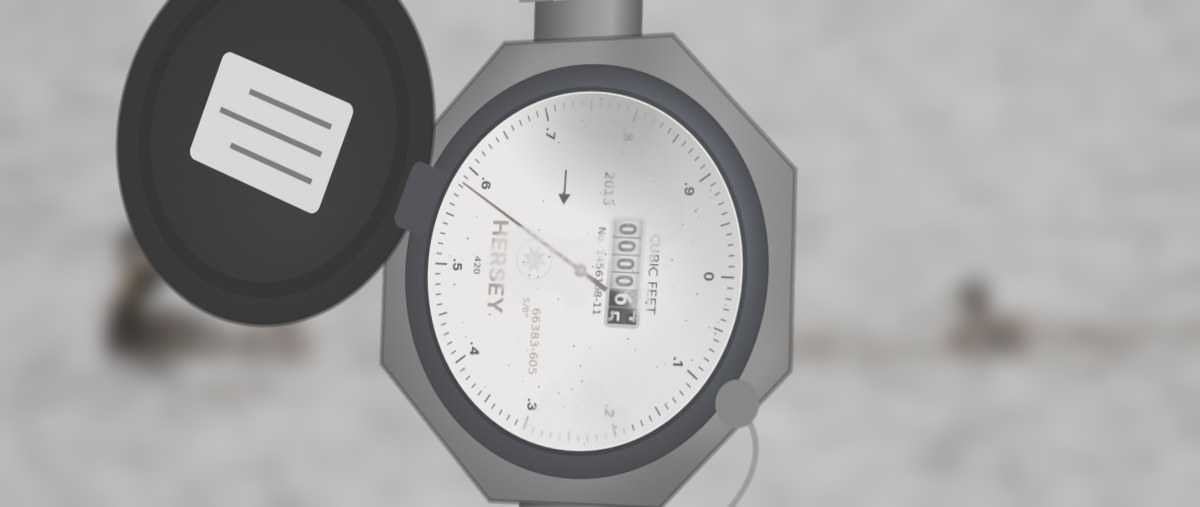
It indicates 64.58 ft³
